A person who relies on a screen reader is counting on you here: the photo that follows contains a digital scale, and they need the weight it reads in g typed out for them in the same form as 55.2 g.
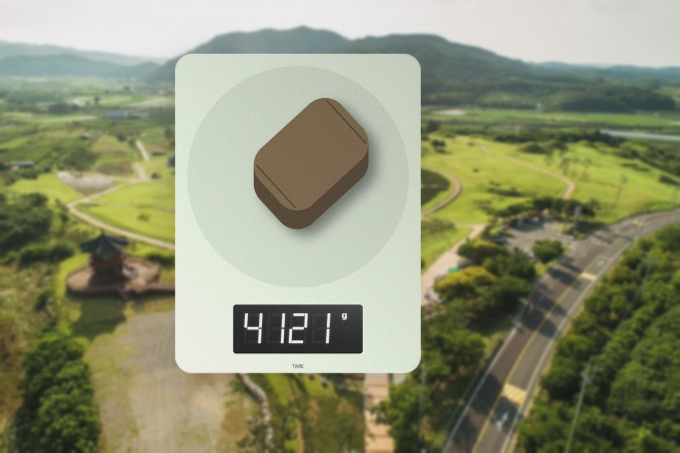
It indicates 4121 g
